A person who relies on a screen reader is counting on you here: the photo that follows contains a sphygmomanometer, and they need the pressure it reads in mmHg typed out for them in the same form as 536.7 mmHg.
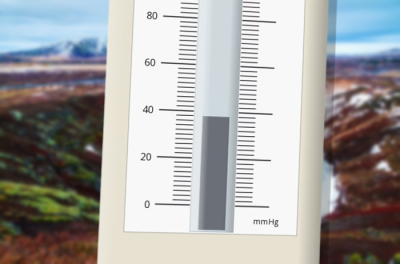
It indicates 38 mmHg
